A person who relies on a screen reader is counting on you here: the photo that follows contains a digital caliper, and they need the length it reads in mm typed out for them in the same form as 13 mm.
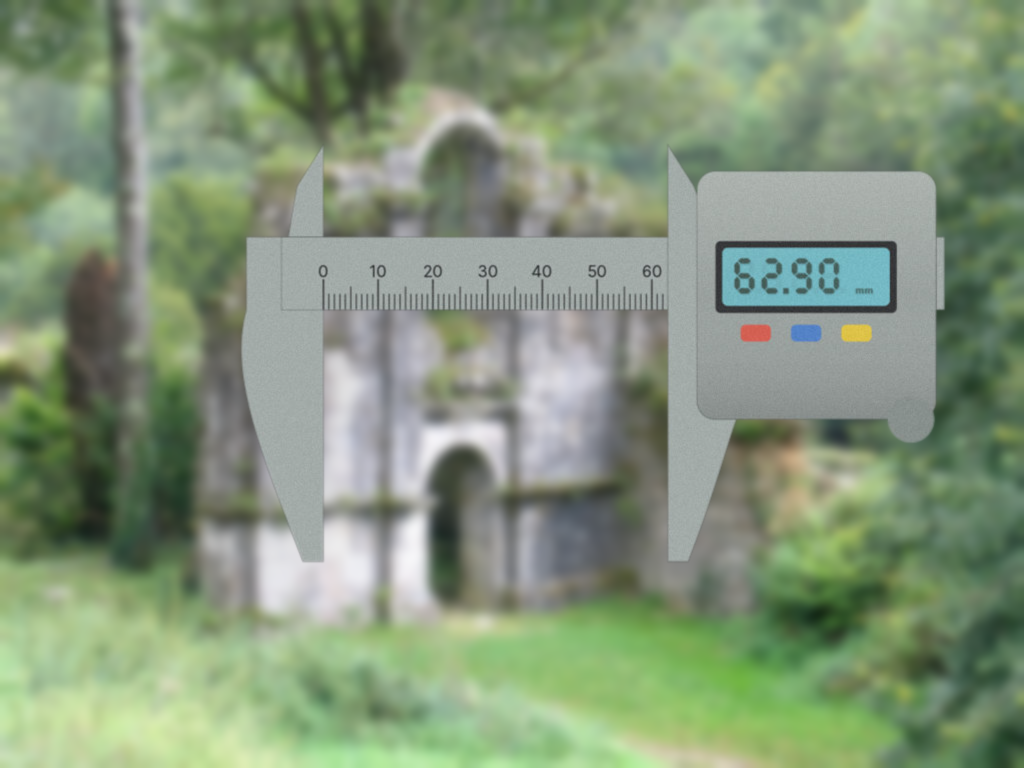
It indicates 62.90 mm
